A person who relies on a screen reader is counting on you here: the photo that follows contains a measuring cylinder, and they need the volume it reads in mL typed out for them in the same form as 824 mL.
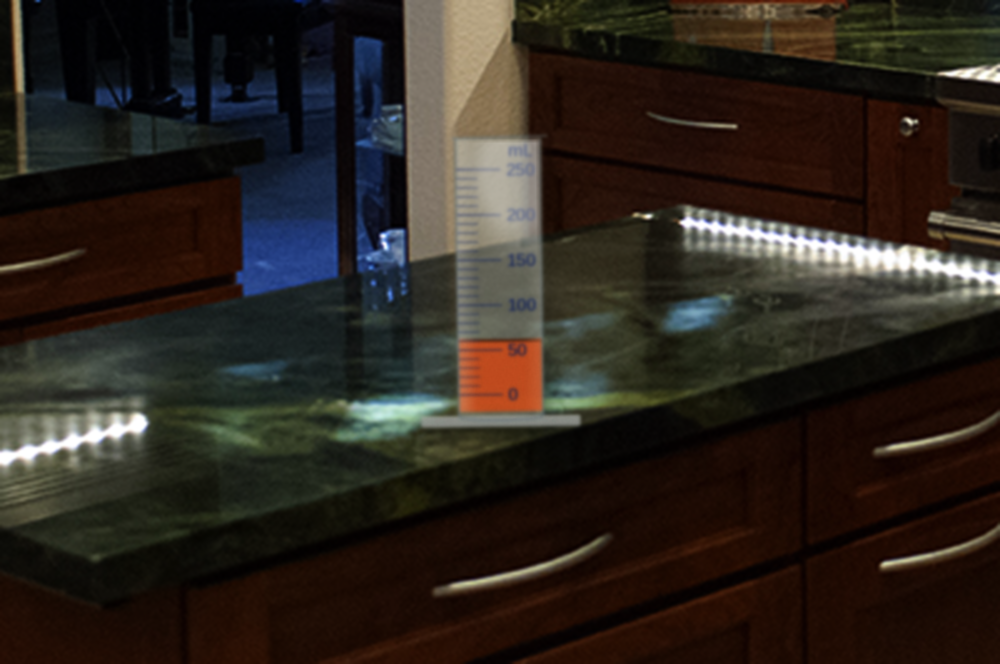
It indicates 60 mL
